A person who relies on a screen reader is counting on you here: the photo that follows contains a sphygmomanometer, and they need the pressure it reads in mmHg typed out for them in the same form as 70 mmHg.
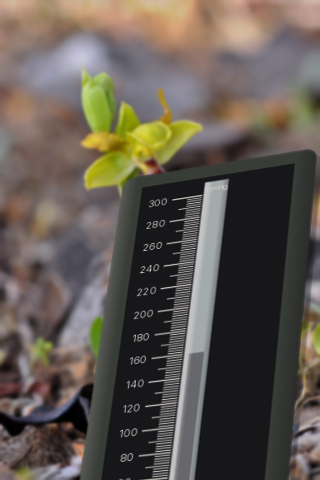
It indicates 160 mmHg
